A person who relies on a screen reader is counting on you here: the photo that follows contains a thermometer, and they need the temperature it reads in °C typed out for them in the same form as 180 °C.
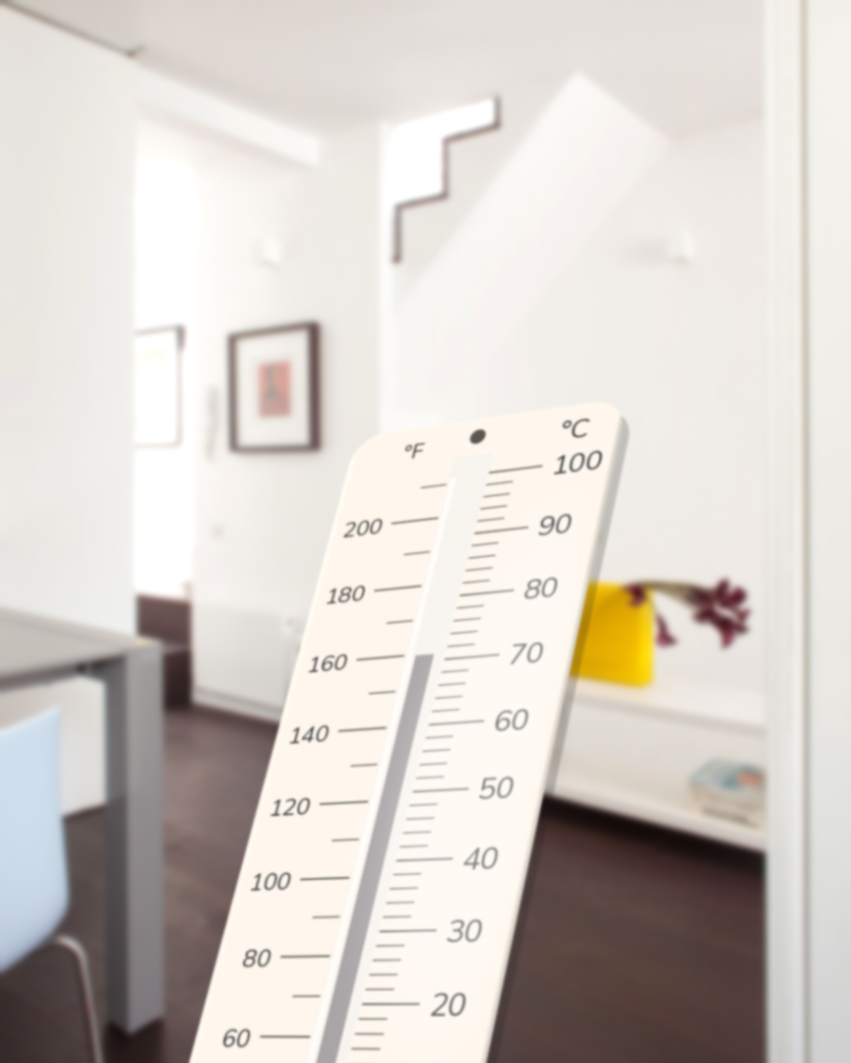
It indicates 71 °C
